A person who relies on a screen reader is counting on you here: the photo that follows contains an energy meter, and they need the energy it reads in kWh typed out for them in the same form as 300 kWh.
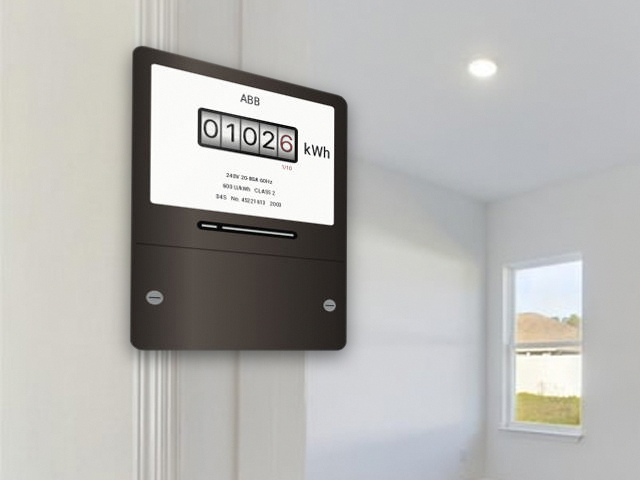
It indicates 102.6 kWh
